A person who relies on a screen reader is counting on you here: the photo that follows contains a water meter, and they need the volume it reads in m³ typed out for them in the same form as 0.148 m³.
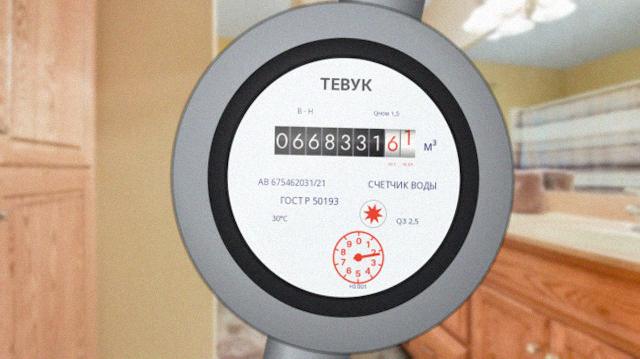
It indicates 668331.612 m³
